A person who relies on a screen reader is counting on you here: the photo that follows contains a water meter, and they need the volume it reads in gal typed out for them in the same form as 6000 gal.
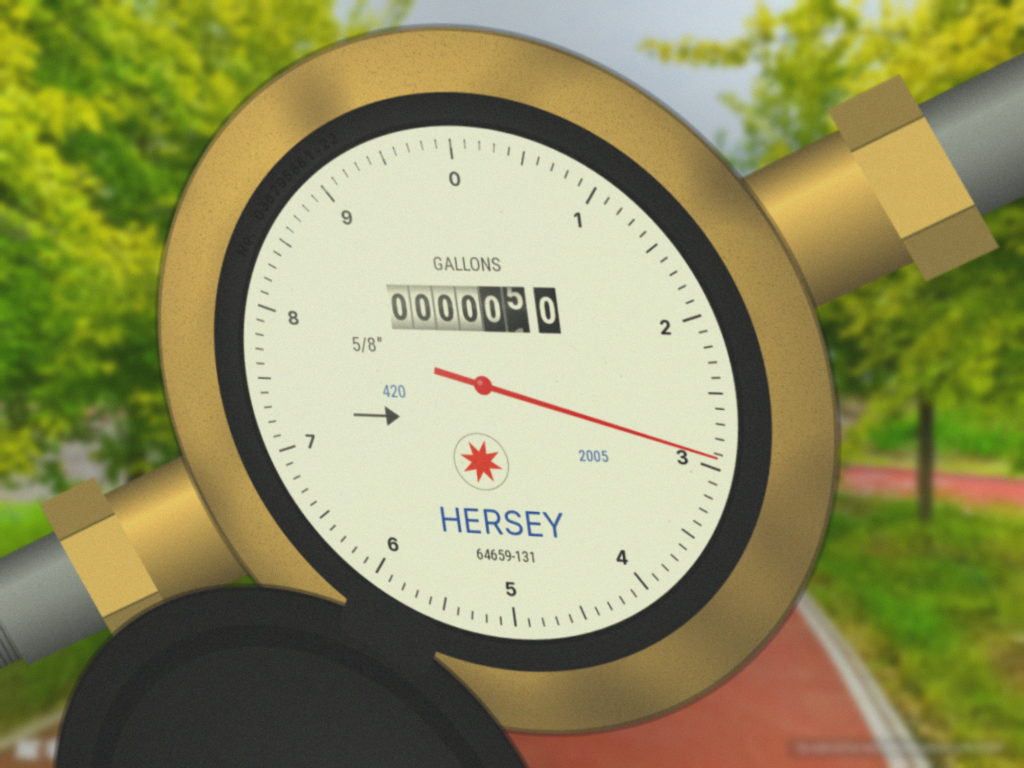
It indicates 52.9 gal
